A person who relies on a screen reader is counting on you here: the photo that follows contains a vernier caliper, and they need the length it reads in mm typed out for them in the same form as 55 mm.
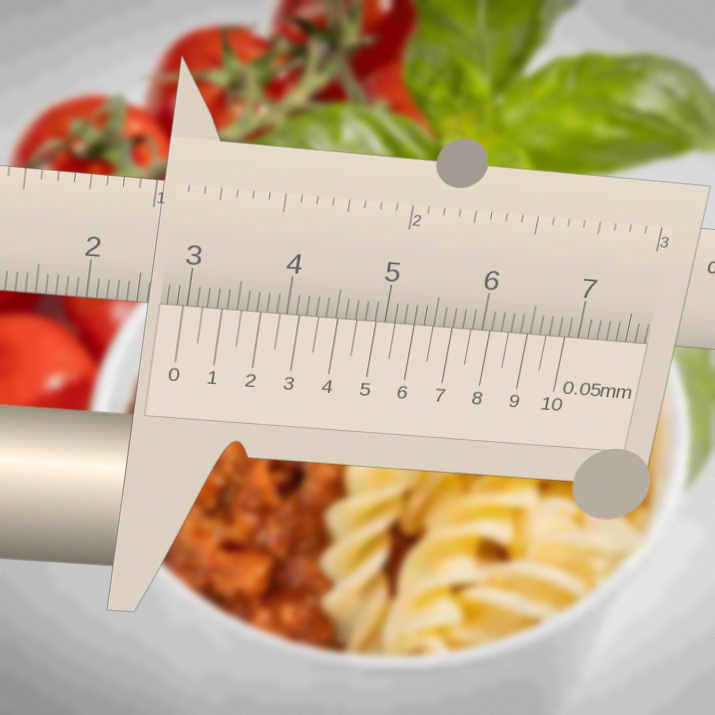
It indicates 29.6 mm
